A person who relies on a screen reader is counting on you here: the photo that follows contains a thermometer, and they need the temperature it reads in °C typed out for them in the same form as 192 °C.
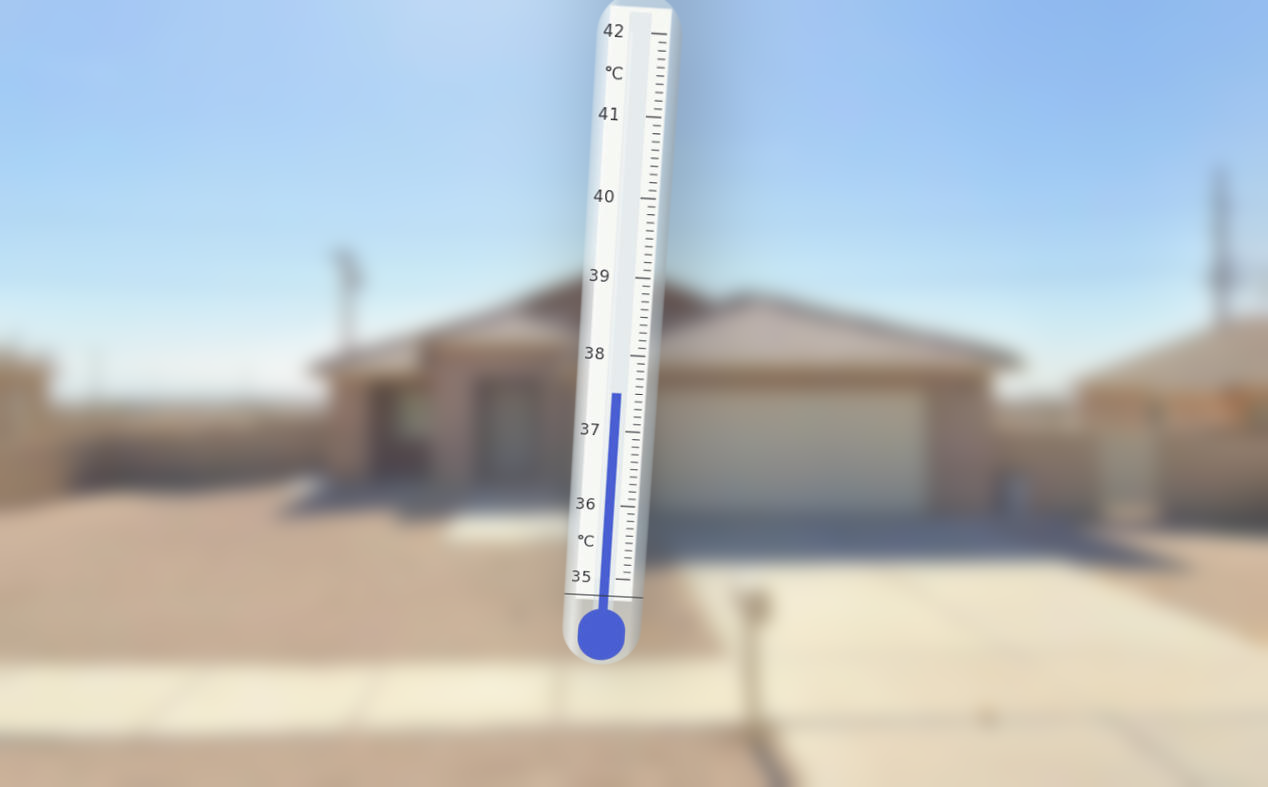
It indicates 37.5 °C
